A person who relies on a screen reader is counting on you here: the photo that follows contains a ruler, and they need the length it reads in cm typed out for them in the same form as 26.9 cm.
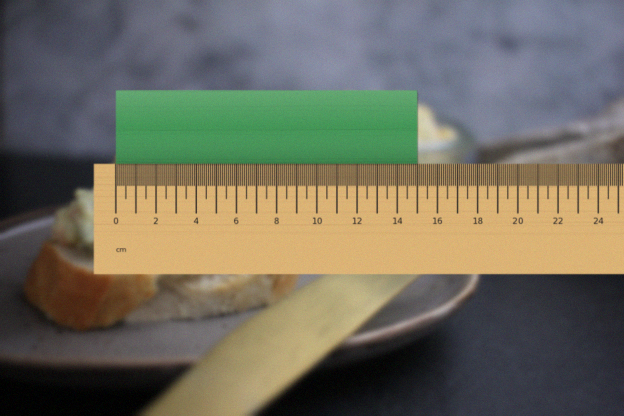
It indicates 15 cm
